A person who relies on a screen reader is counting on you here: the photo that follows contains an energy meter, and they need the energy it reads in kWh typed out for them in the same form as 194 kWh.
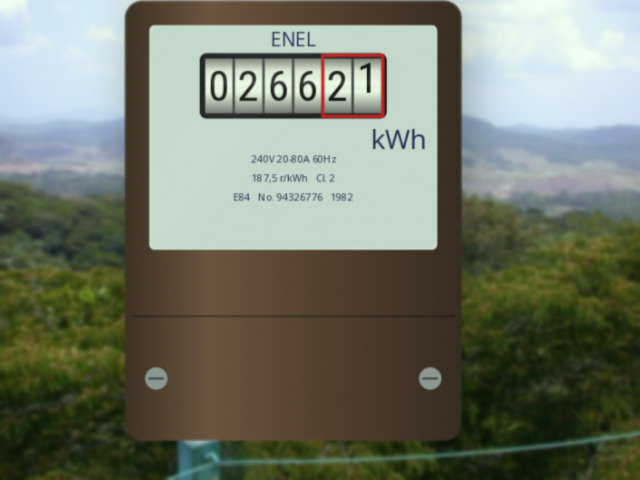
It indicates 266.21 kWh
